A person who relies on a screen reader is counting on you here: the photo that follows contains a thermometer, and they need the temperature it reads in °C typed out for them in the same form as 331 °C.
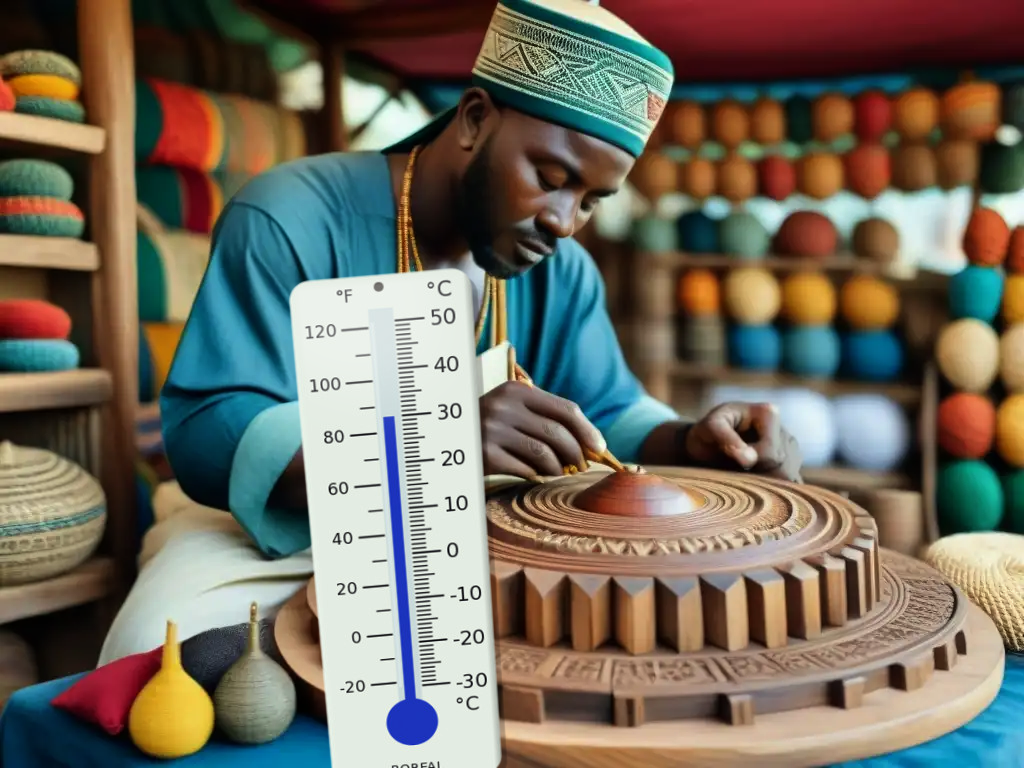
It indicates 30 °C
